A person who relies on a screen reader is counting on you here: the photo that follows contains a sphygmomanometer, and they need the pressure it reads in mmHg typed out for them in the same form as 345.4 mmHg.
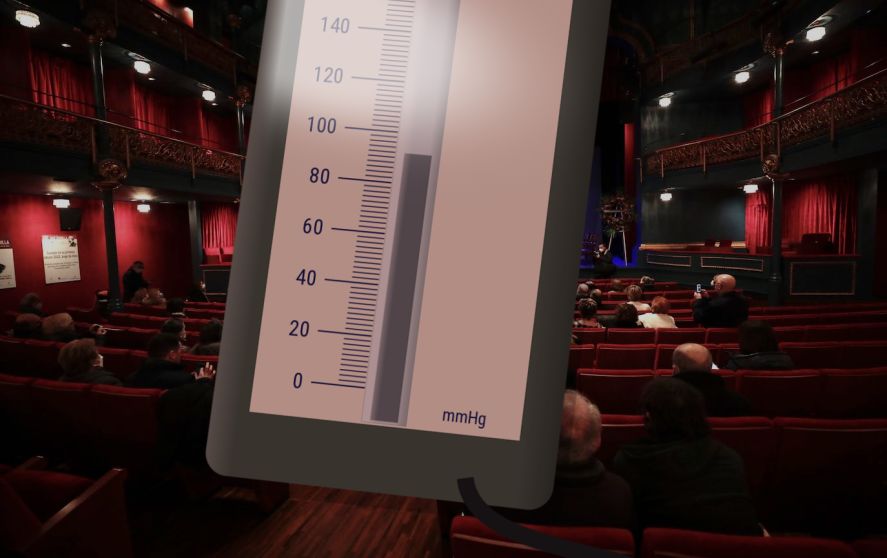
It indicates 92 mmHg
